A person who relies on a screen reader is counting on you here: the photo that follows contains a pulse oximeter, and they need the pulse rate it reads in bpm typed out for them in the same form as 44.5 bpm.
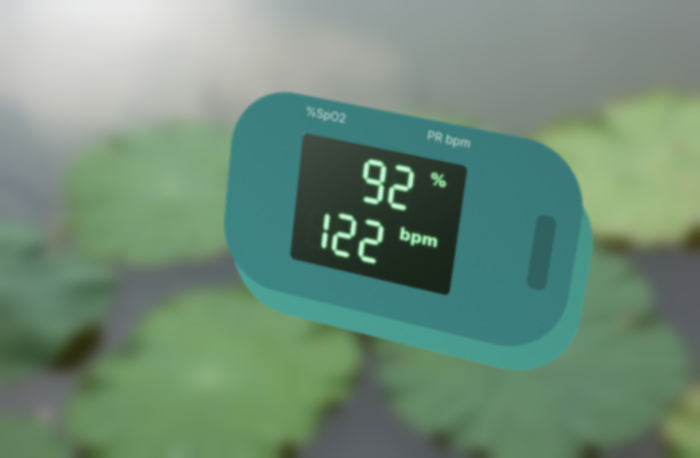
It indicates 122 bpm
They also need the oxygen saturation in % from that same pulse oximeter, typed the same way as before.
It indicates 92 %
